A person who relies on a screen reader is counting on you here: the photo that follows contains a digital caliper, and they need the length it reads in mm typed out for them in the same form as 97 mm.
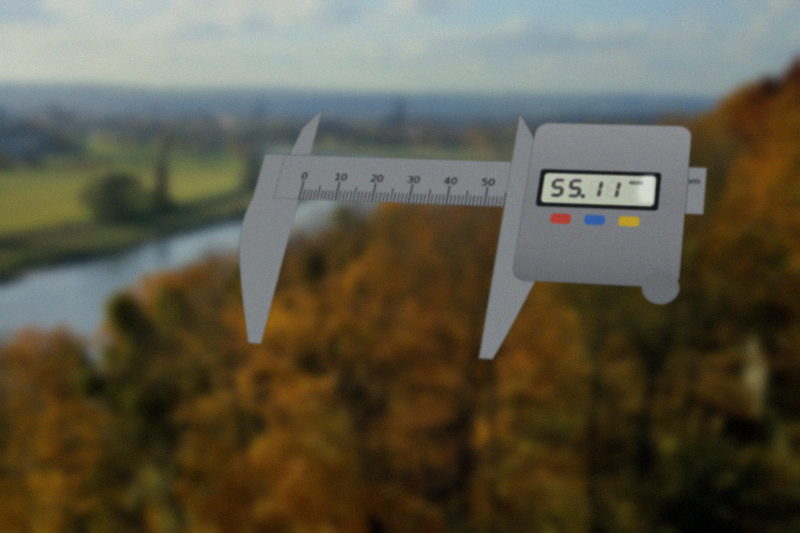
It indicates 55.11 mm
